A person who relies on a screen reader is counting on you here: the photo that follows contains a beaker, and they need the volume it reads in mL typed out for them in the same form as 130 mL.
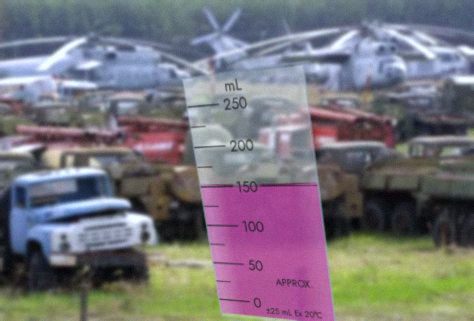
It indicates 150 mL
